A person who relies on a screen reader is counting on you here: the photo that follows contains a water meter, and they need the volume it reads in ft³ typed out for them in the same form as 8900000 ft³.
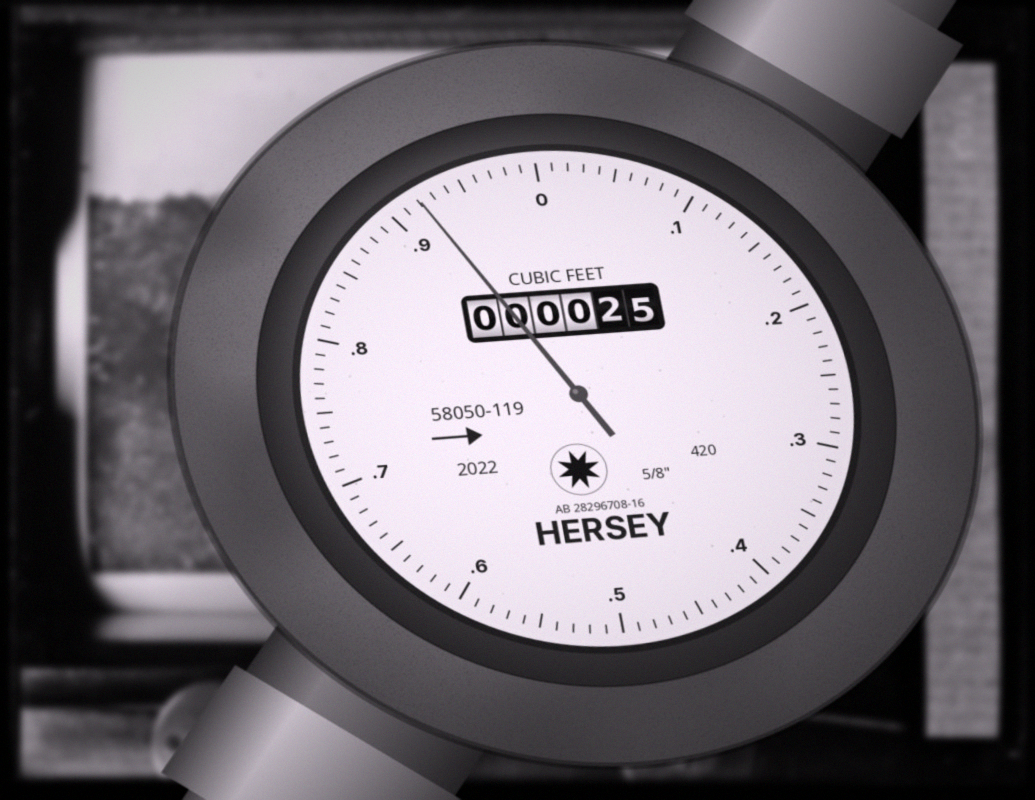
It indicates 24.92 ft³
